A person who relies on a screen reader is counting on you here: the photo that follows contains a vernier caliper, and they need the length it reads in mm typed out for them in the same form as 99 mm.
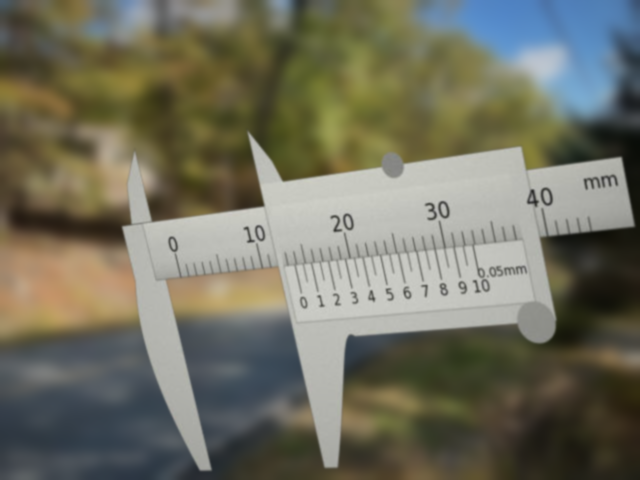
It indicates 13.8 mm
